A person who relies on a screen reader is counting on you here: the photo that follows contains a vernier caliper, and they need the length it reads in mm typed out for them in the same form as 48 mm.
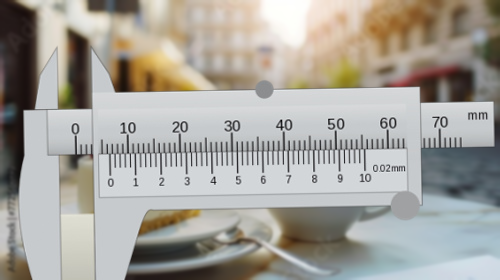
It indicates 6.5 mm
